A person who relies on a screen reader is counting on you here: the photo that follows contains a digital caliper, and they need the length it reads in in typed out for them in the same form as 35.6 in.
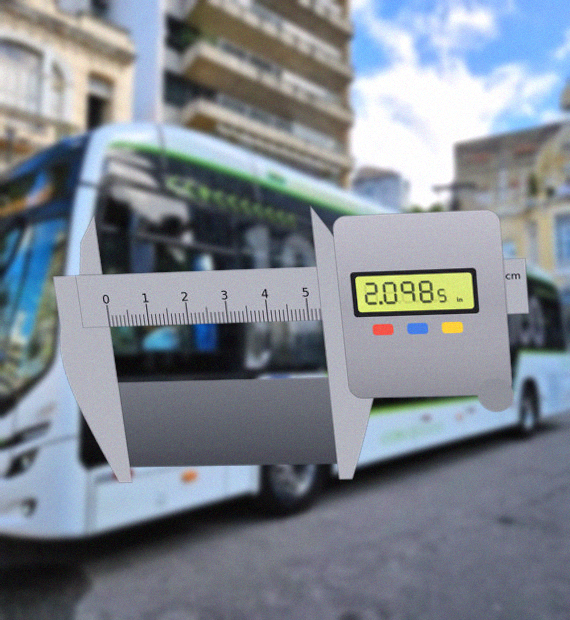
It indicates 2.0985 in
